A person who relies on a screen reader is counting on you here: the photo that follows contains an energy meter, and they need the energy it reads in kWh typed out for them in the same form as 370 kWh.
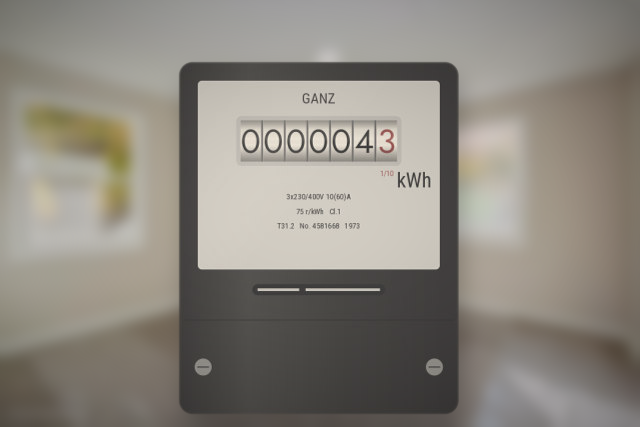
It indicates 4.3 kWh
